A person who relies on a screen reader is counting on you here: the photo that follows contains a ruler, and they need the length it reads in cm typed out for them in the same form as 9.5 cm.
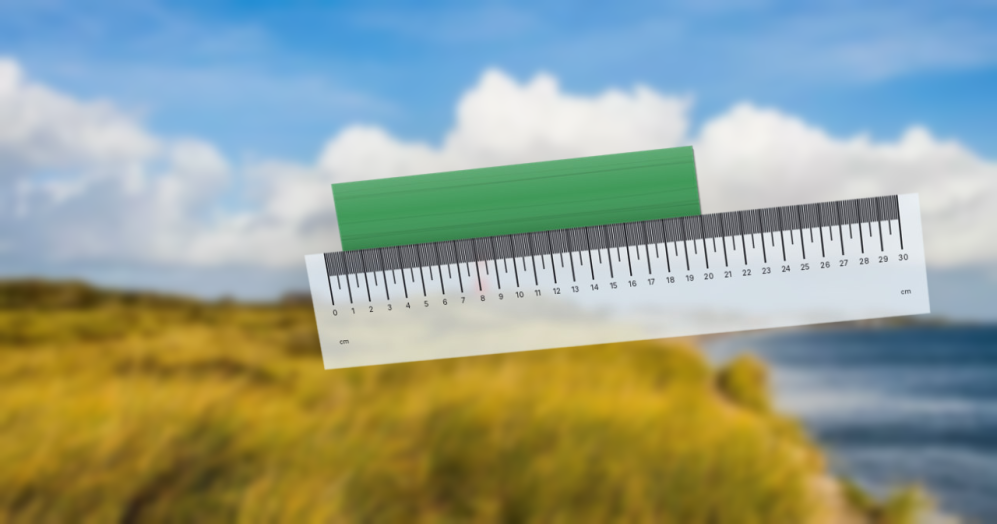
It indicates 19 cm
